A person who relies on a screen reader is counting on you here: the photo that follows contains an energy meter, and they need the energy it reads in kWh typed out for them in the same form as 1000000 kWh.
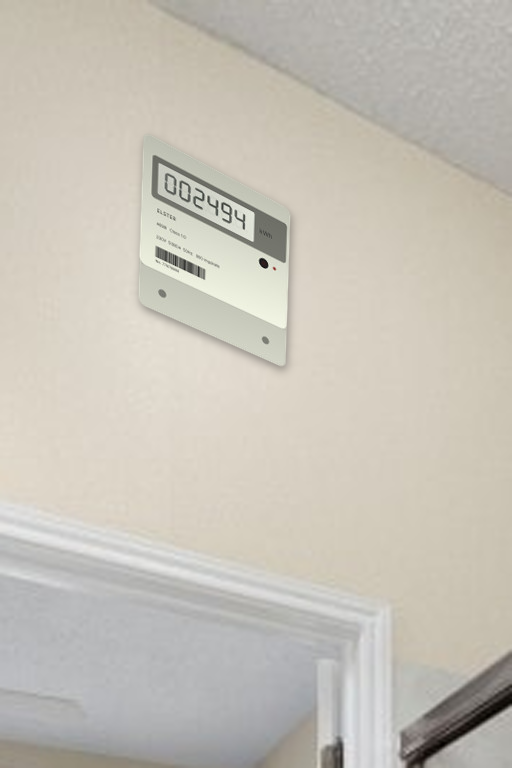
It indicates 2494 kWh
